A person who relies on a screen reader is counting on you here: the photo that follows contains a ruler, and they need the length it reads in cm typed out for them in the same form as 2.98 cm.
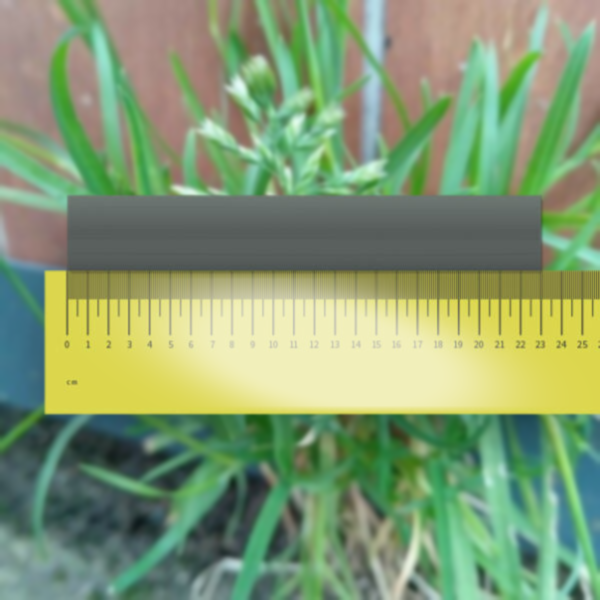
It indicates 23 cm
